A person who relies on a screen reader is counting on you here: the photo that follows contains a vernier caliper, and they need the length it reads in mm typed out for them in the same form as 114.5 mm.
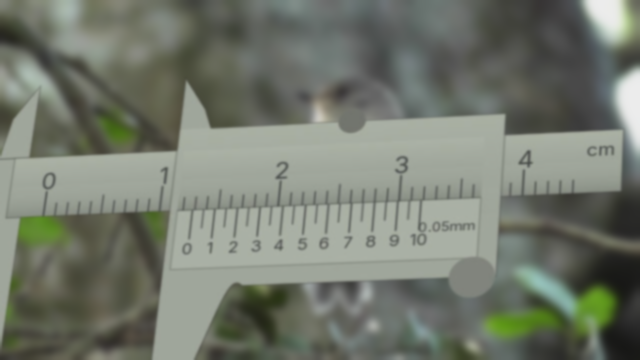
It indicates 12.8 mm
